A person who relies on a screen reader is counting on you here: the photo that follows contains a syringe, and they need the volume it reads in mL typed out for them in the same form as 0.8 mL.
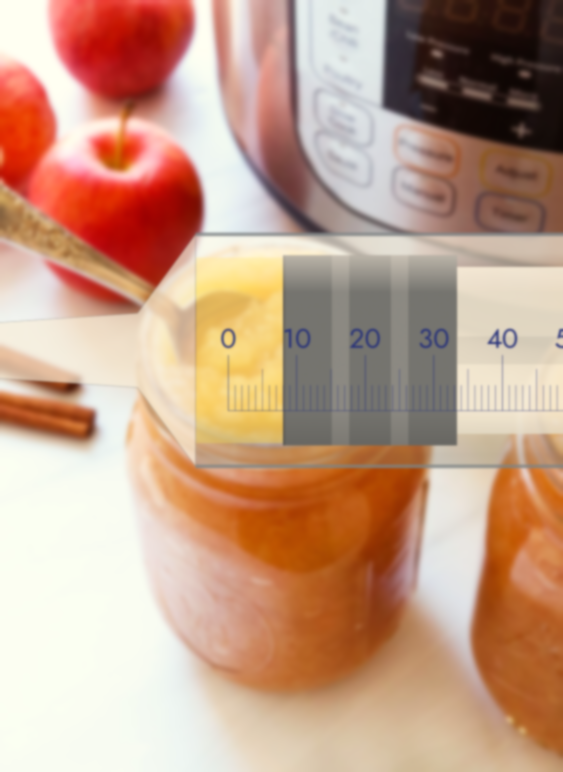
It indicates 8 mL
